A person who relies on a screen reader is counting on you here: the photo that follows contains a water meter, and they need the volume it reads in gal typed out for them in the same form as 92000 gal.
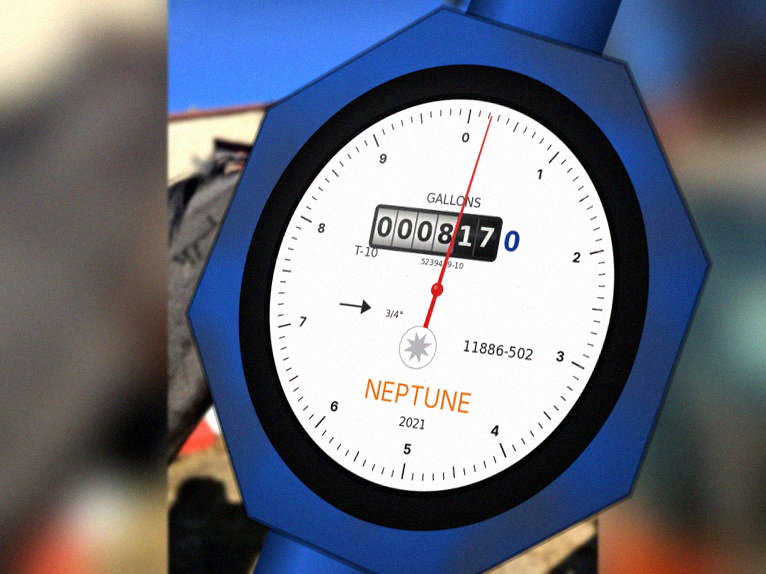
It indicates 8170.2 gal
